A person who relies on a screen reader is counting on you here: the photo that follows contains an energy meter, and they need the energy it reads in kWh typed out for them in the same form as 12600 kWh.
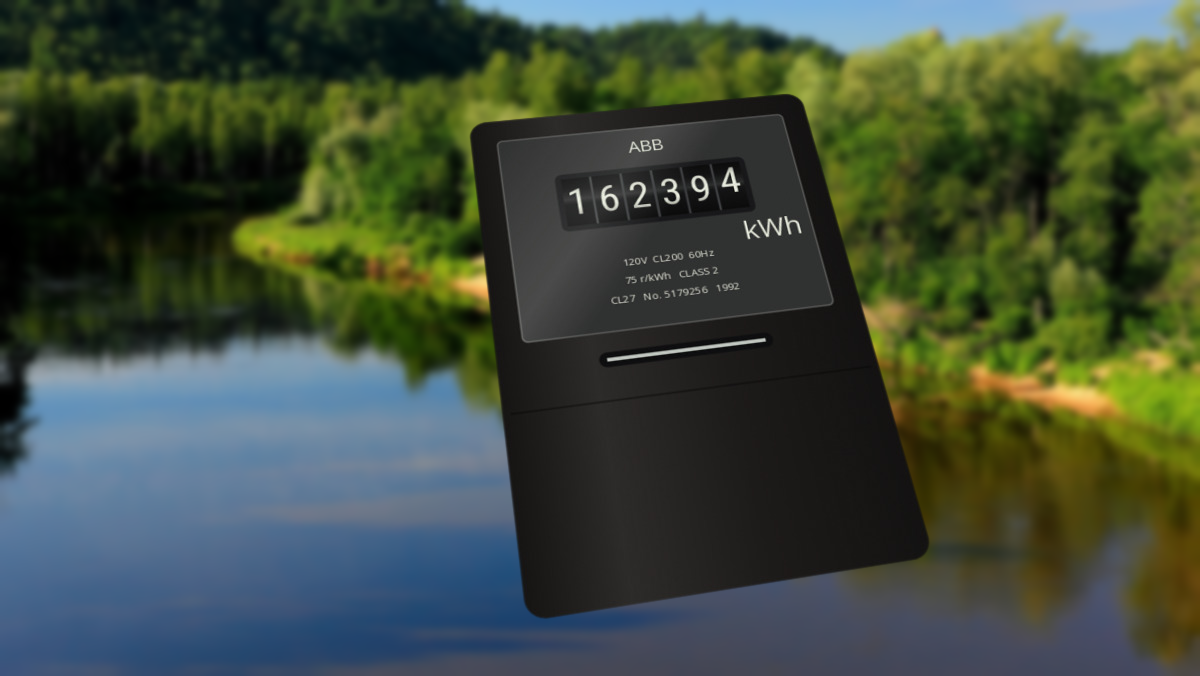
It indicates 162394 kWh
